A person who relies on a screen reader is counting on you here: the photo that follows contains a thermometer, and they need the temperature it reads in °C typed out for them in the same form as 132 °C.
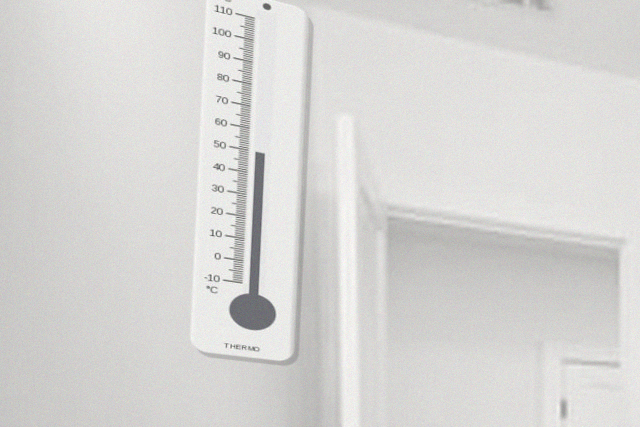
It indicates 50 °C
